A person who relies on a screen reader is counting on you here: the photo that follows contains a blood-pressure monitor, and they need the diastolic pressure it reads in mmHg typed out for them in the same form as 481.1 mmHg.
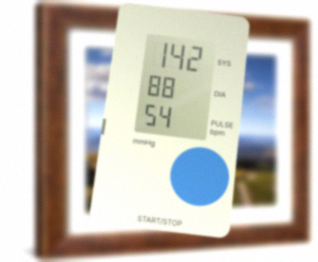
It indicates 88 mmHg
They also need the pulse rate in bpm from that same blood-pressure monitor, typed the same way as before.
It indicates 54 bpm
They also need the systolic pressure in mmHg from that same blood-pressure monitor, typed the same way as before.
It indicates 142 mmHg
